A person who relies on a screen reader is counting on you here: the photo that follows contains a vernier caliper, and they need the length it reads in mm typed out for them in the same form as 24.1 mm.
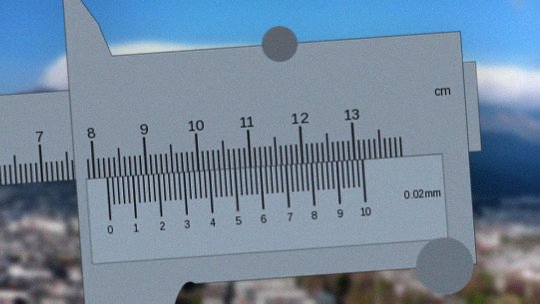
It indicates 82.5 mm
